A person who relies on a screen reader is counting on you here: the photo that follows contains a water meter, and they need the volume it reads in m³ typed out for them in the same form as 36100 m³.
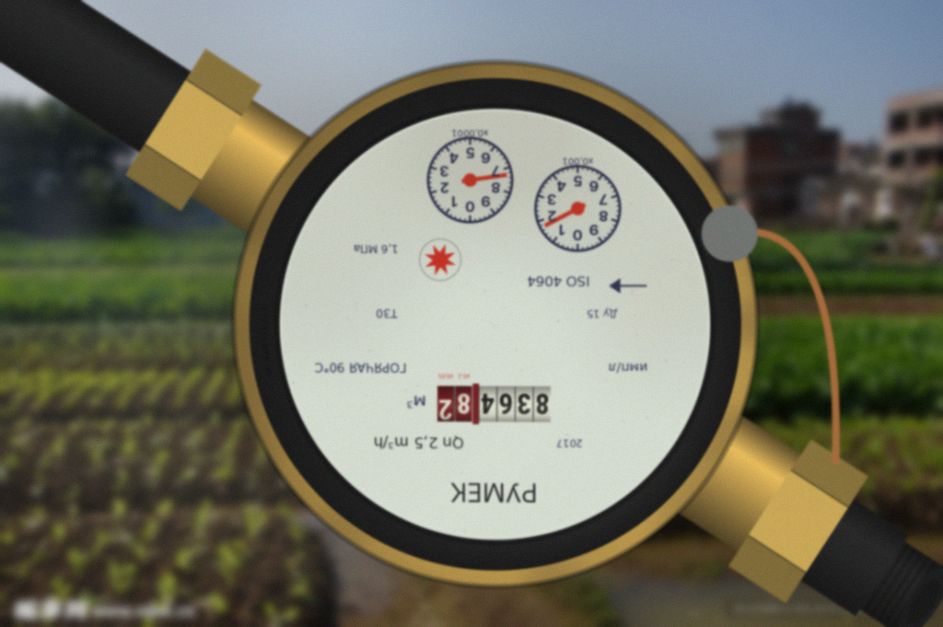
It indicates 8364.8217 m³
